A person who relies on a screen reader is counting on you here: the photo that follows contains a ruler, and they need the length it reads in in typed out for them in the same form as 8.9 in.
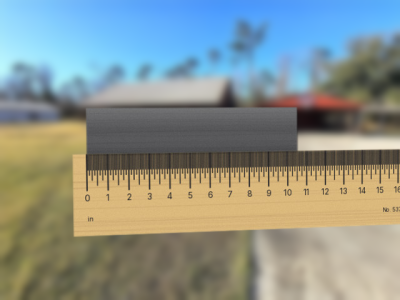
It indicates 10.5 in
